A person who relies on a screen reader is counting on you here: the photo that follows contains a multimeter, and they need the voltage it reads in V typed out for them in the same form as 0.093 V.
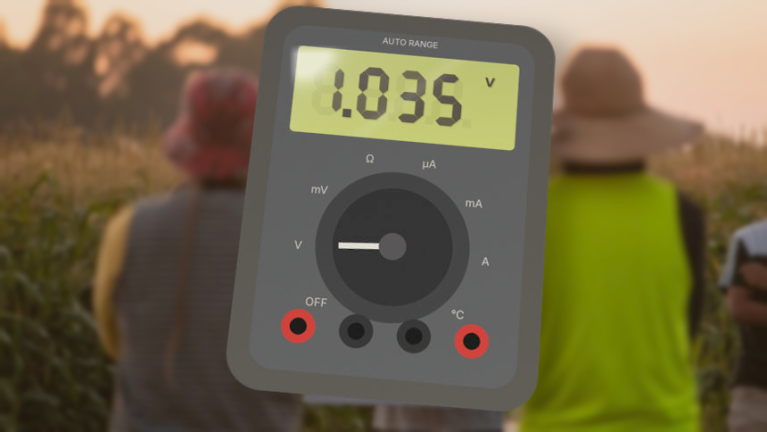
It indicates 1.035 V
